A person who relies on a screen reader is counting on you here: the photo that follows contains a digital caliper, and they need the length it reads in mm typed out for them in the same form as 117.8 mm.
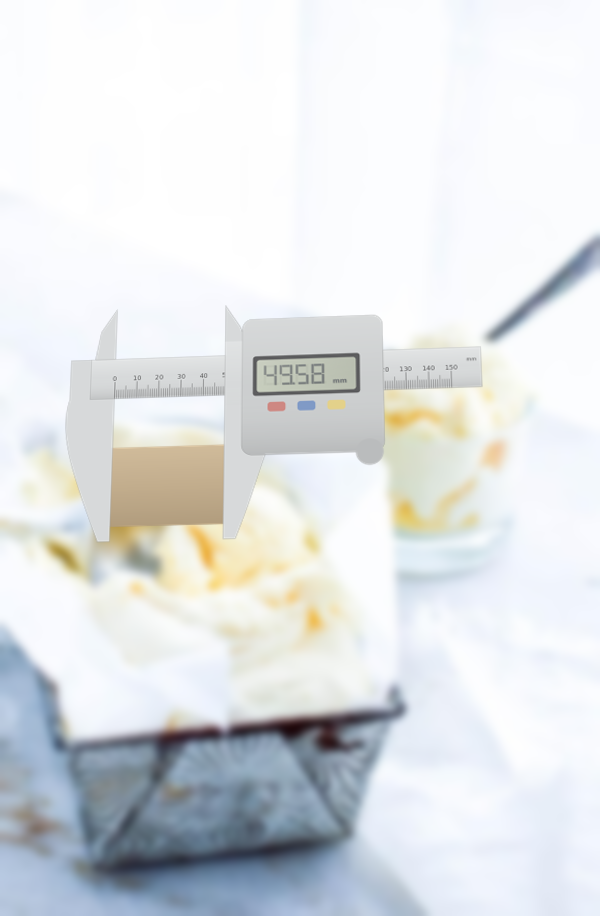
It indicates 49.58 mm
